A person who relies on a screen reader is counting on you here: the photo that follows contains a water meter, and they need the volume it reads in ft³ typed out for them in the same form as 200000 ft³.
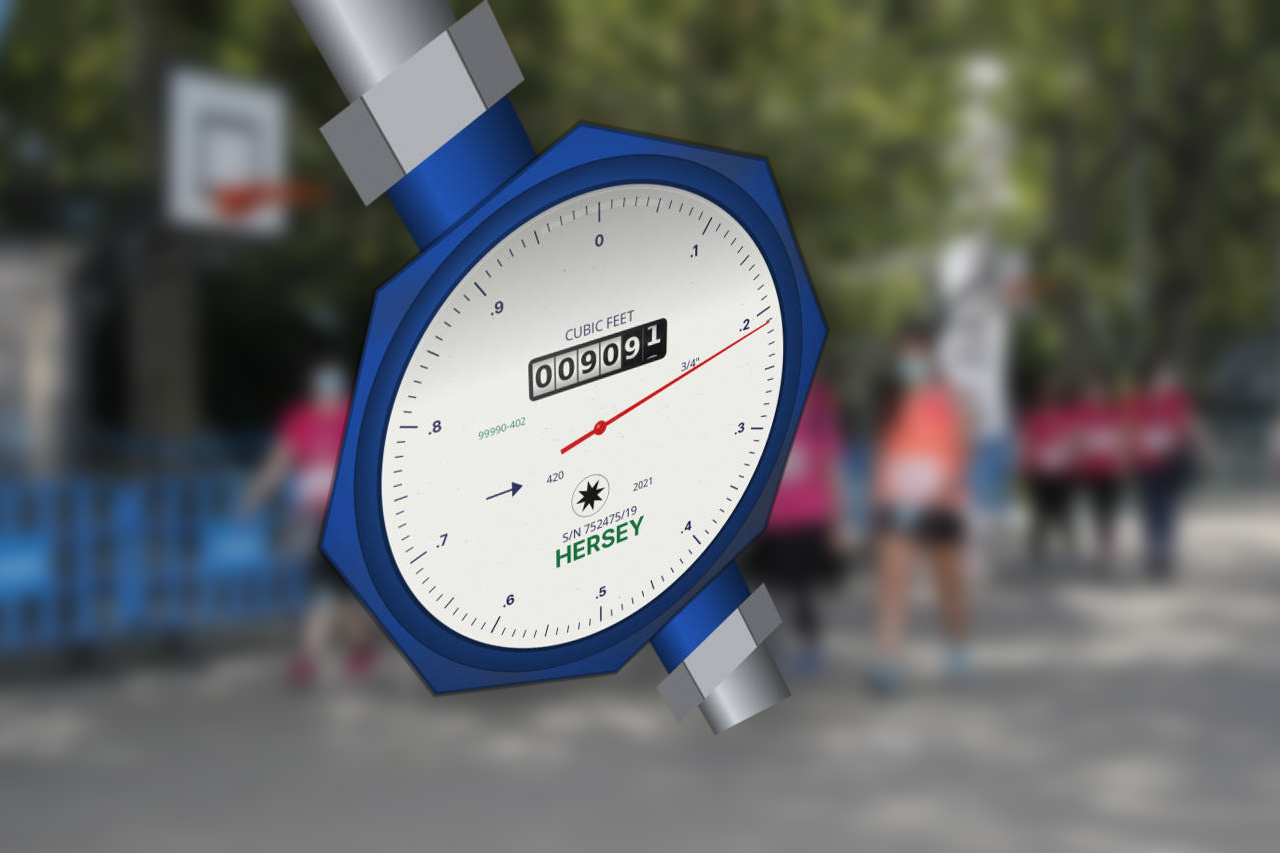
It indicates 9091.21 ft³
